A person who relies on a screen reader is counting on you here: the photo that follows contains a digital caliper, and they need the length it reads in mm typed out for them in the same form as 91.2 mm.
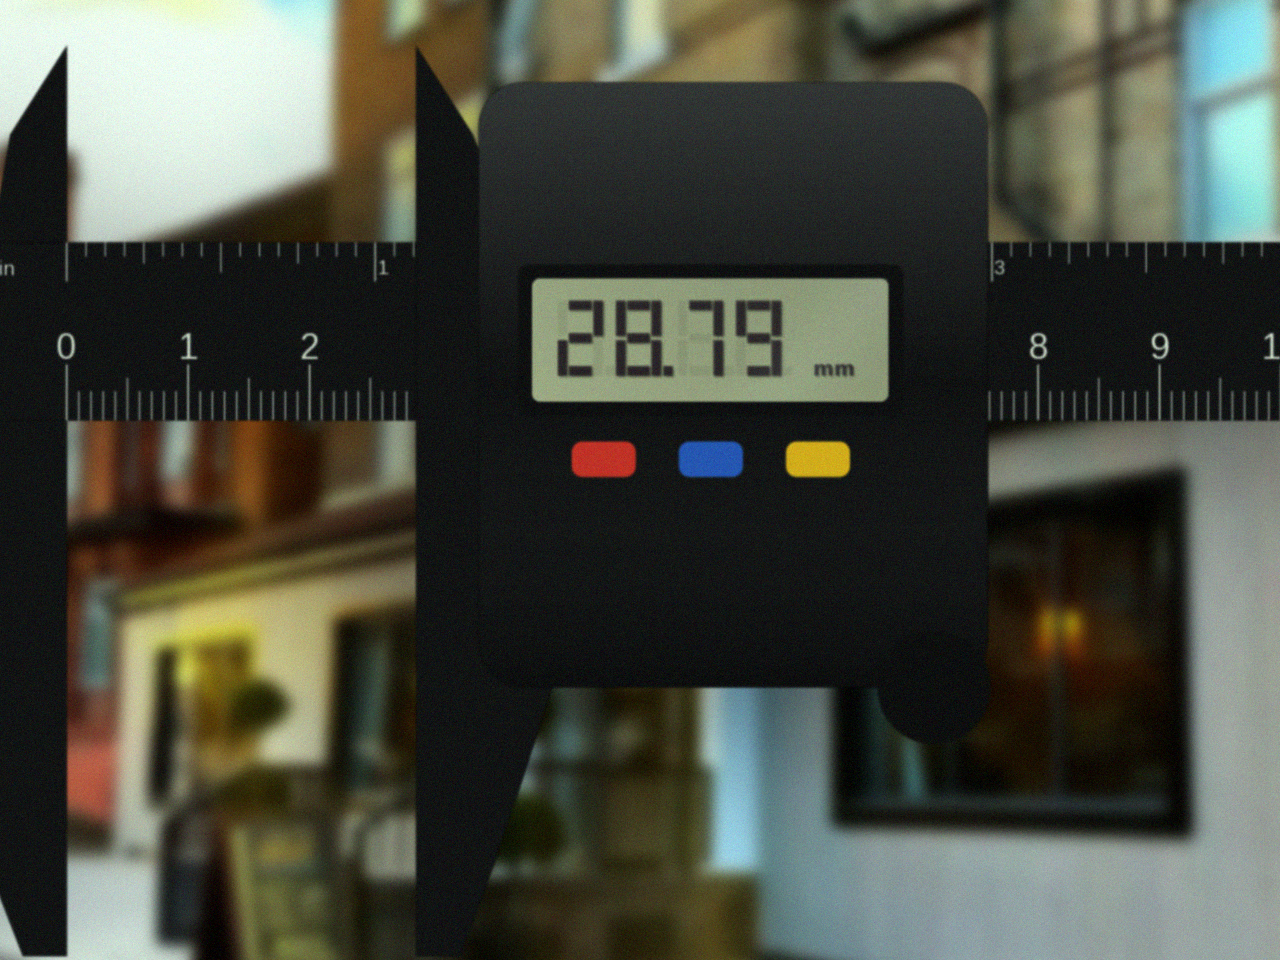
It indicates 28.79 mm
